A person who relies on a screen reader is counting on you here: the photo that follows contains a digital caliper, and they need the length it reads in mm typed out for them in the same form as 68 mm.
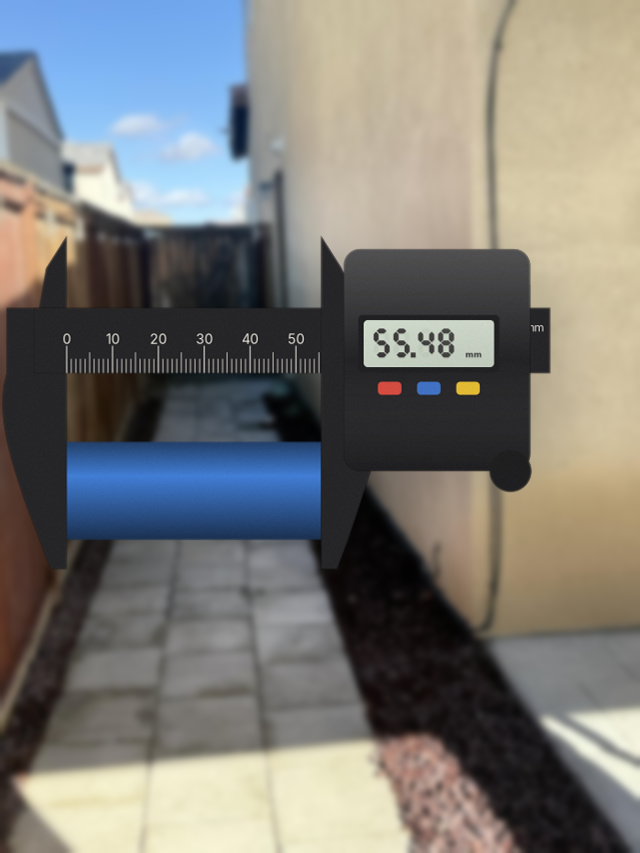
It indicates 55.48 mm
